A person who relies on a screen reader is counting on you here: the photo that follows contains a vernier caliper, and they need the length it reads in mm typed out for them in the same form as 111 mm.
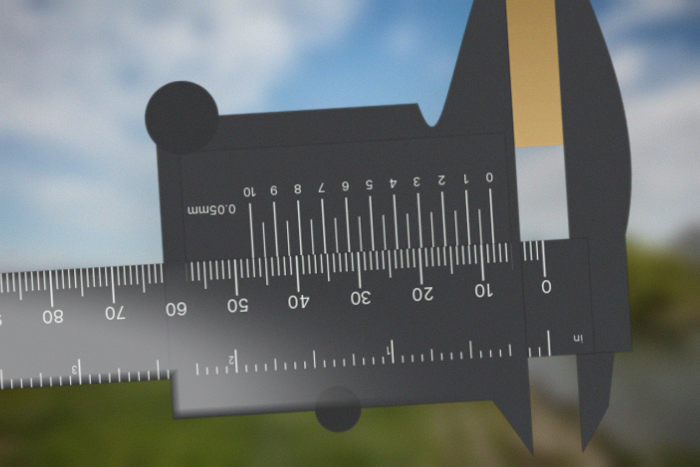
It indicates 8.0 mm
